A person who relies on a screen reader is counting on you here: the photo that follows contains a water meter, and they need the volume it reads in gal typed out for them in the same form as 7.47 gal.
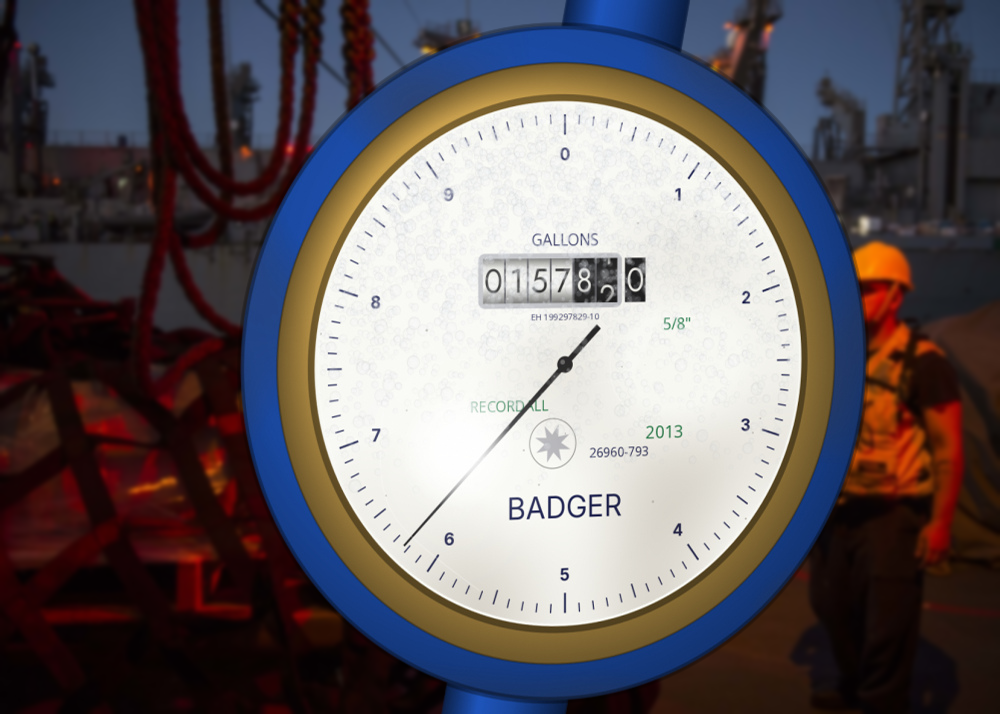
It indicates 157816.2 gal
